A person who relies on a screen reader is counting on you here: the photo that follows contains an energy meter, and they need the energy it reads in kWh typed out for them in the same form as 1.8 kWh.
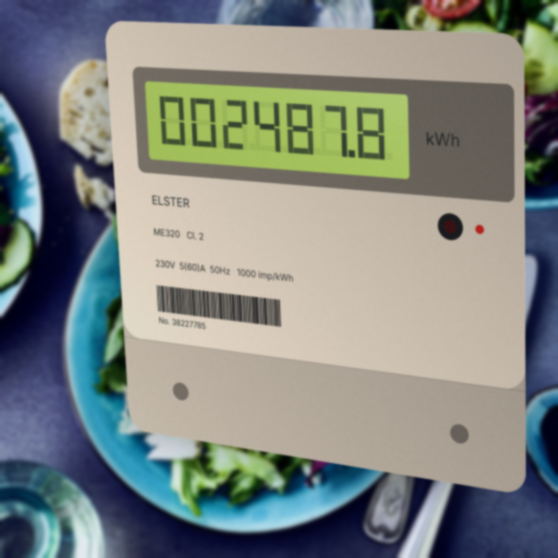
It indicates 2487.8 kWh
